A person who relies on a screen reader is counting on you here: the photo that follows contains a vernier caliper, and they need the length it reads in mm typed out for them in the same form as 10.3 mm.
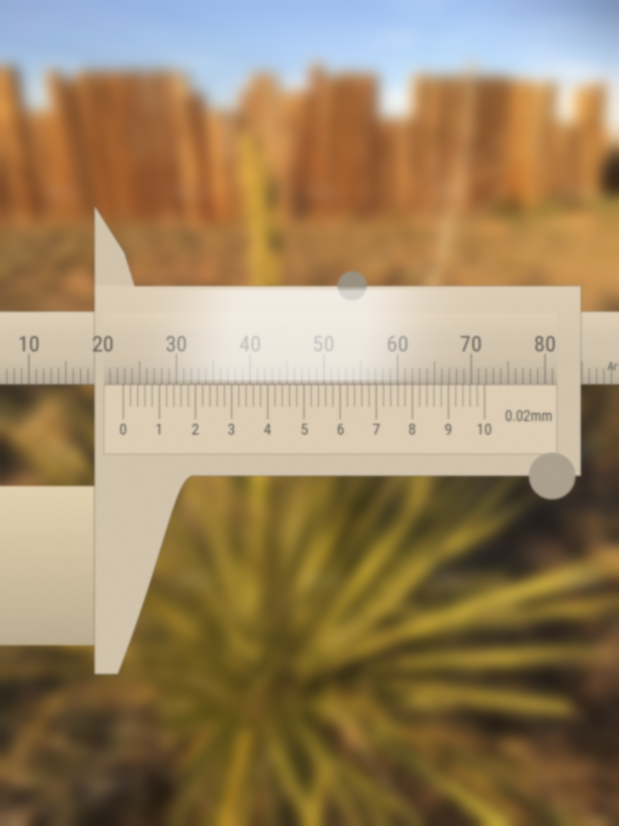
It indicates 22.8 mm
